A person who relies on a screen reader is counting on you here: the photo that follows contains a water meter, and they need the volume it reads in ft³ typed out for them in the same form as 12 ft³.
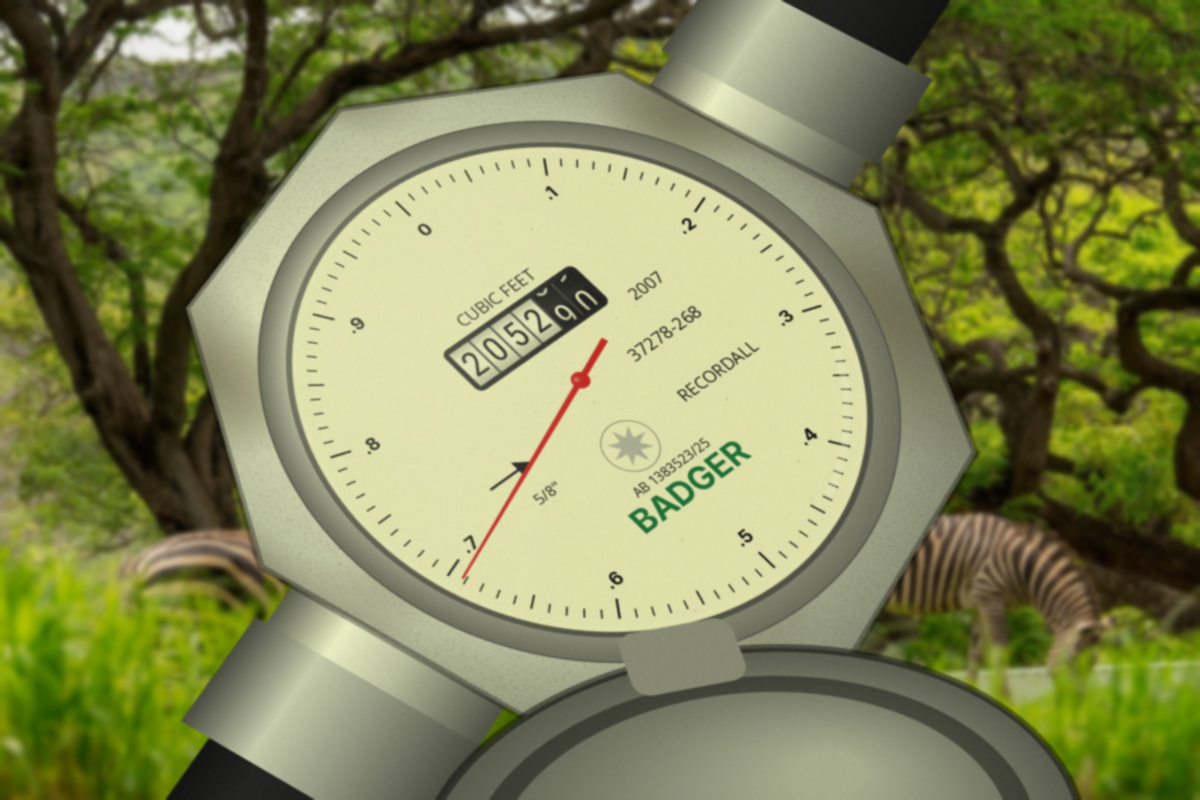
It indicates 205289.69 ft³
